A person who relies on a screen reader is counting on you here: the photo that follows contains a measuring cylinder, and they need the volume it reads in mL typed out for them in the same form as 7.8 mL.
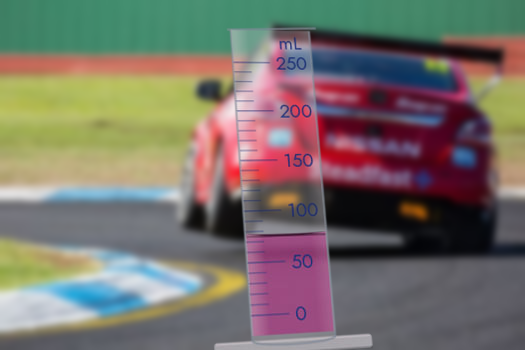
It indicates 75 mL
